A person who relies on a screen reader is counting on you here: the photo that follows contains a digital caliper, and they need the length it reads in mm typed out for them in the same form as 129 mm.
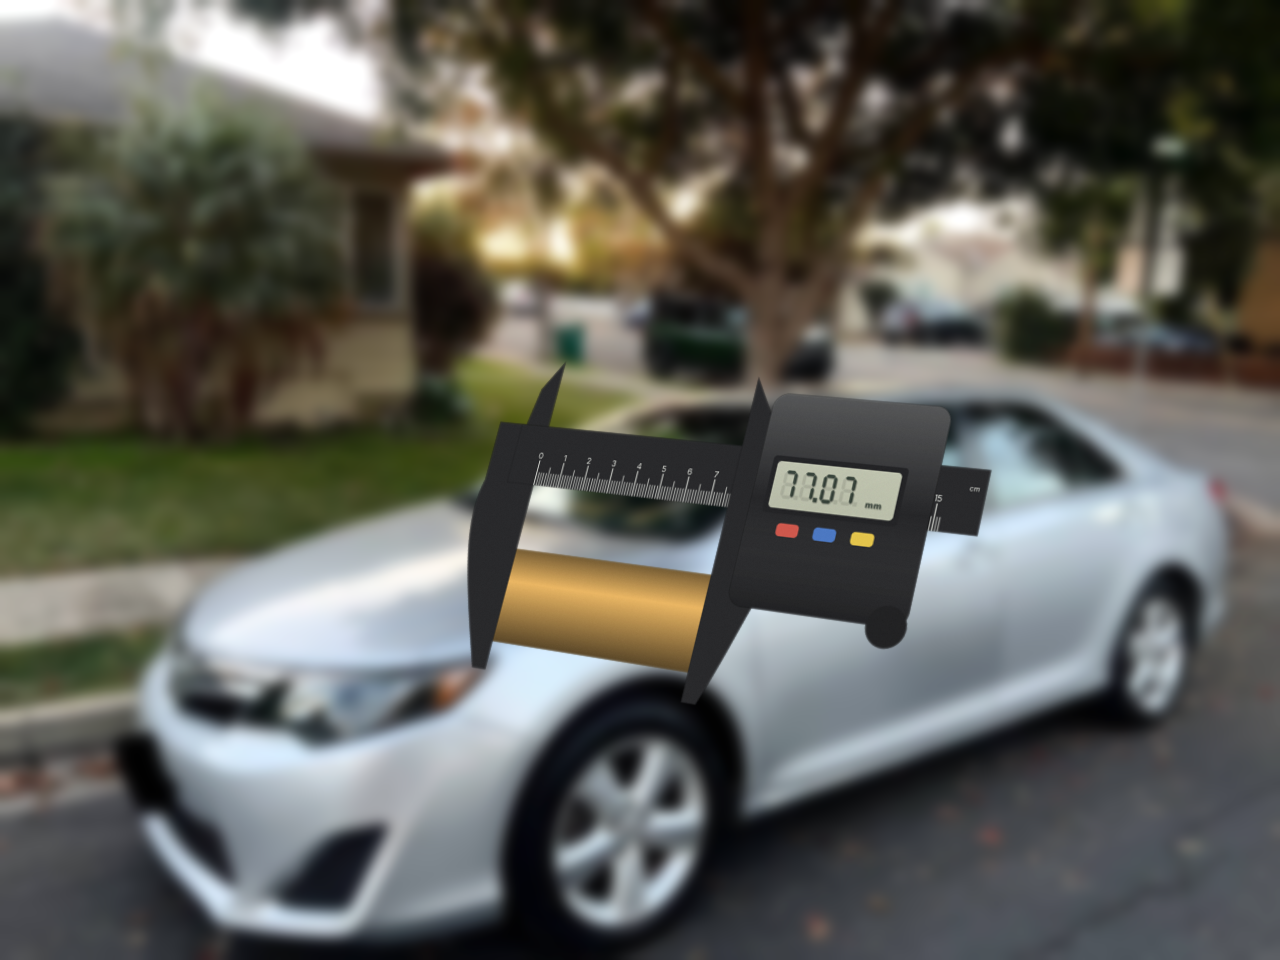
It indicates 77.07 mm
